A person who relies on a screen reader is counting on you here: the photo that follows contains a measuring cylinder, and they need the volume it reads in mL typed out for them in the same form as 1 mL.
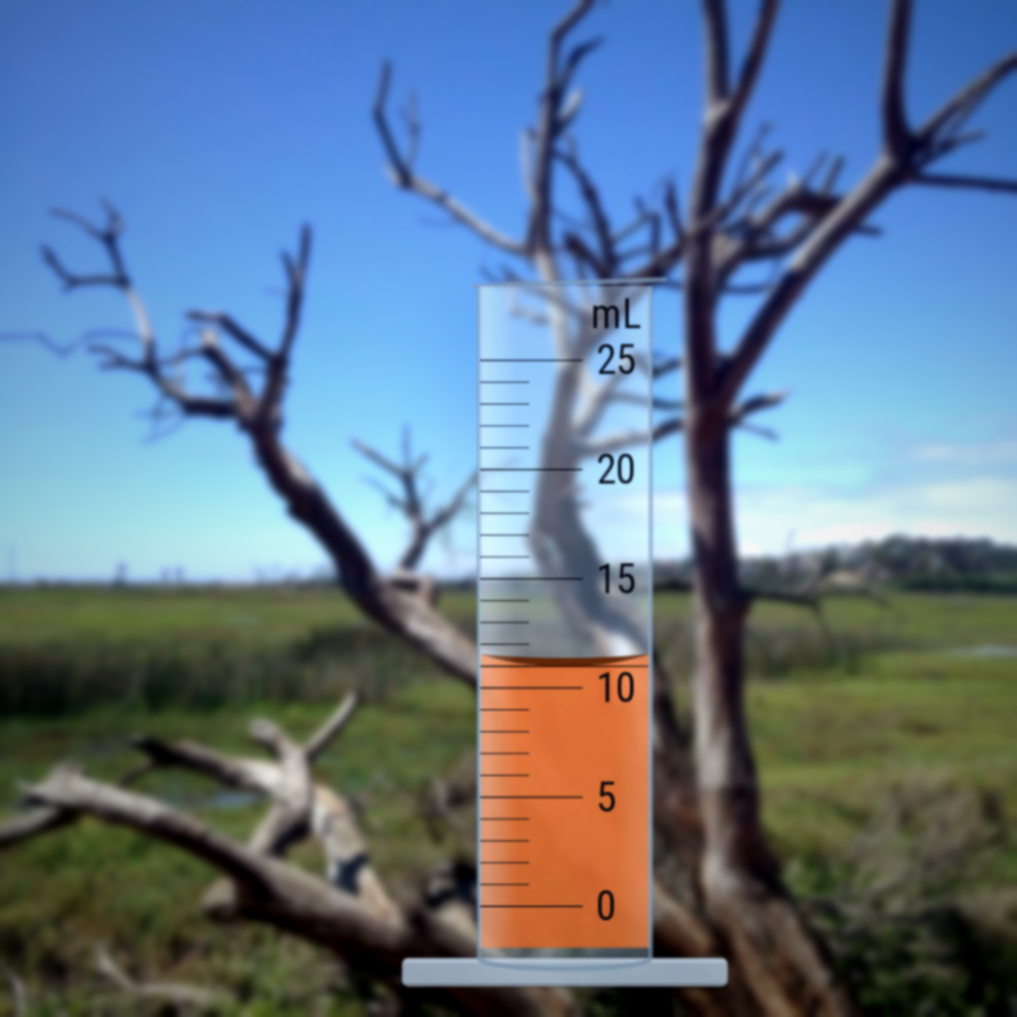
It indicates 11 mL
